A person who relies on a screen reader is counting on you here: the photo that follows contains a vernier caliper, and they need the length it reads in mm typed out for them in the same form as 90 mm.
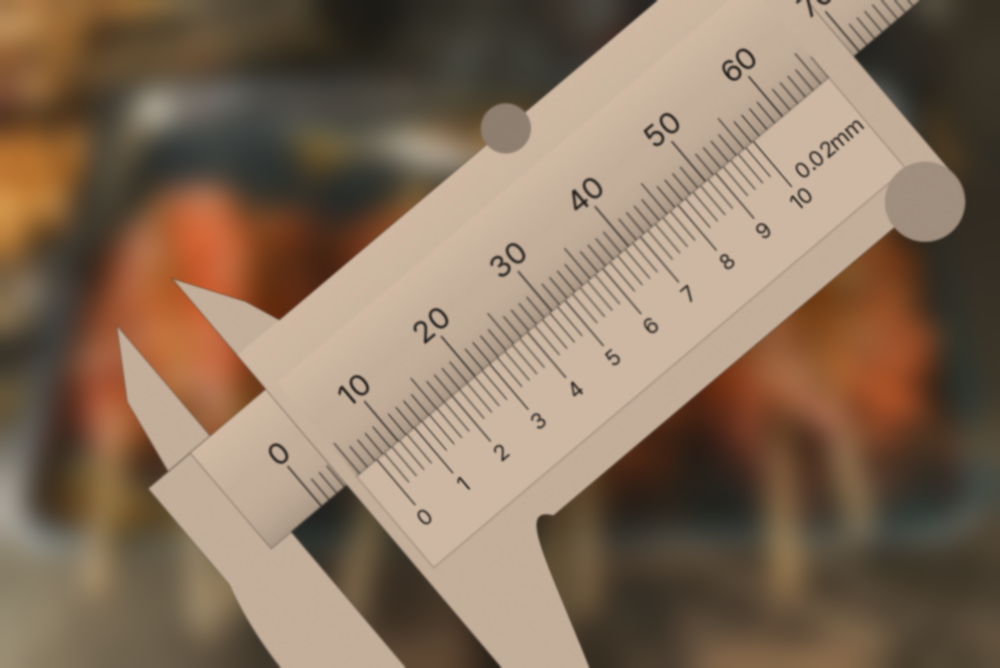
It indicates 7.2 mm
